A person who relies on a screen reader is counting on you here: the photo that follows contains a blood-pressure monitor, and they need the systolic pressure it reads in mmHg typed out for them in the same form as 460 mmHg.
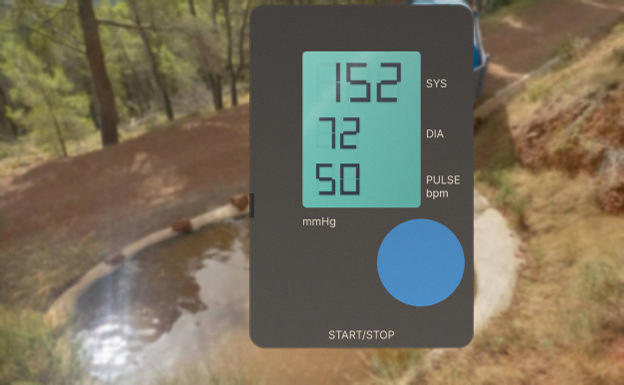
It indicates 152 mmHg
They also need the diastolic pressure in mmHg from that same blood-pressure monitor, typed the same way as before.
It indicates 72 mmHg
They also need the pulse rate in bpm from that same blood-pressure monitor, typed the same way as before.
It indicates 50 bpm
